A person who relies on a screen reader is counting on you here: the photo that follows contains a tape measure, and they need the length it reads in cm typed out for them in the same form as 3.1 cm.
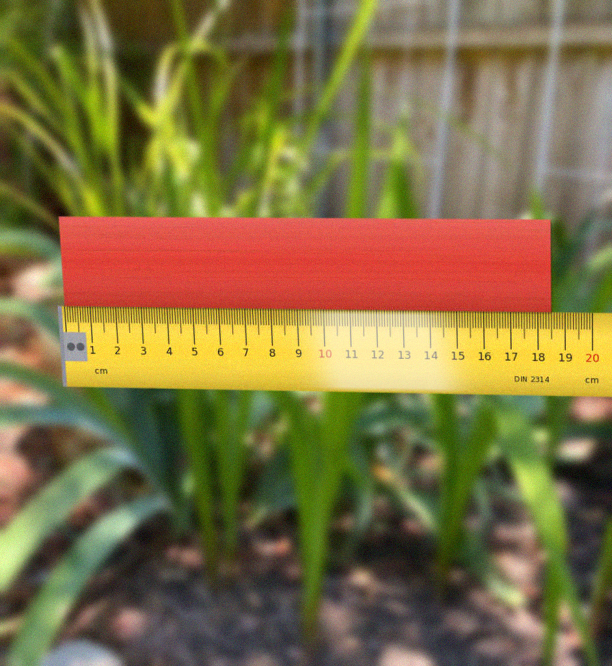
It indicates 18.5 cm
